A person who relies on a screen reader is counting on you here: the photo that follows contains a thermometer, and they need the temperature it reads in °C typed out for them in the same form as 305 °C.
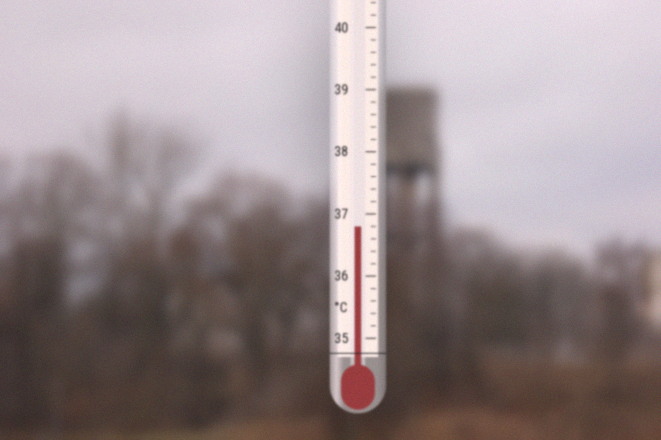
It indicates 36.8 °C
